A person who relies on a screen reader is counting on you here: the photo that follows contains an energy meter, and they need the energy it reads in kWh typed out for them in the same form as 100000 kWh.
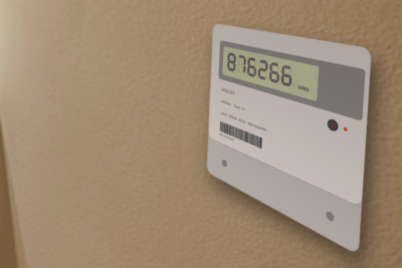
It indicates 876266 kWh
